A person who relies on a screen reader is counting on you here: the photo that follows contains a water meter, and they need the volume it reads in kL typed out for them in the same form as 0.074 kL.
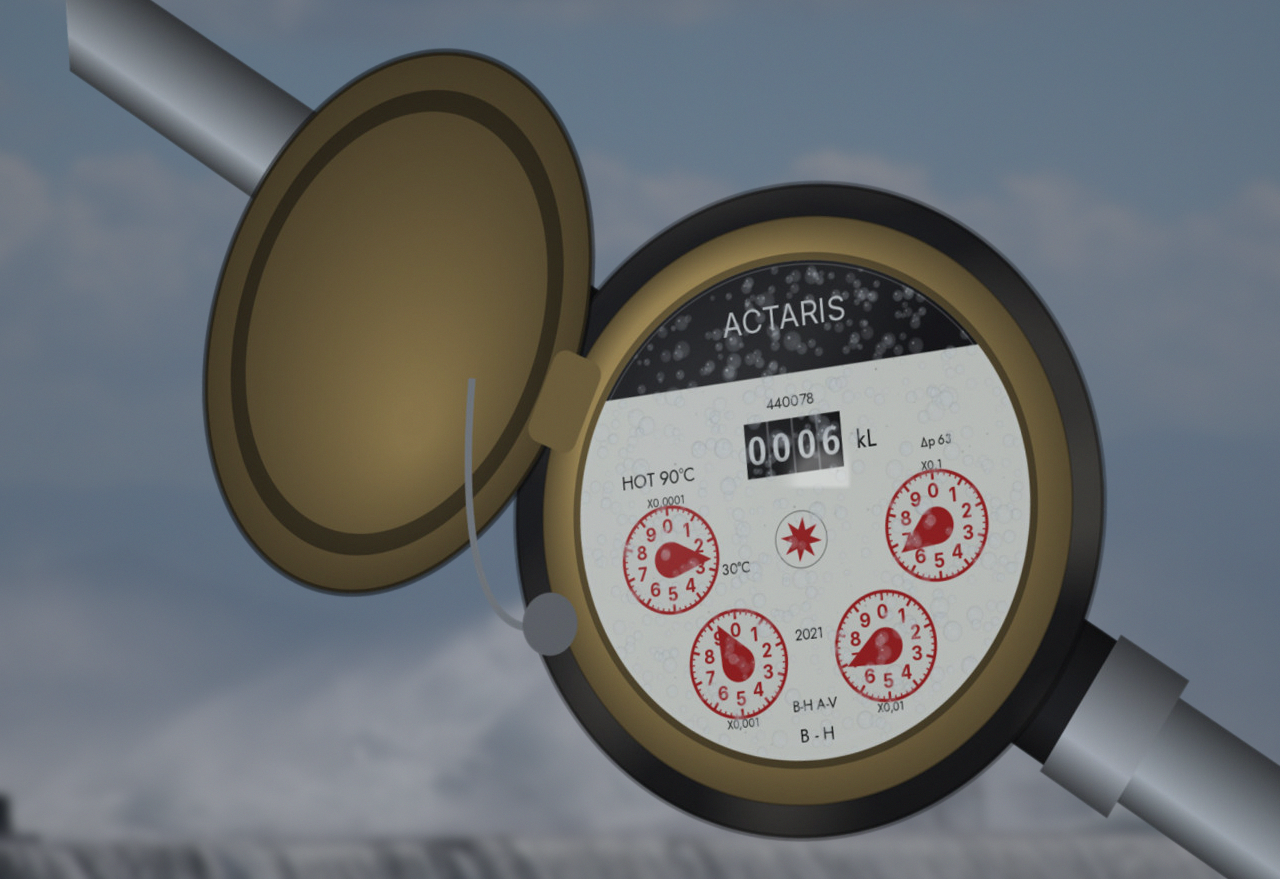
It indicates 6.6692 kL
